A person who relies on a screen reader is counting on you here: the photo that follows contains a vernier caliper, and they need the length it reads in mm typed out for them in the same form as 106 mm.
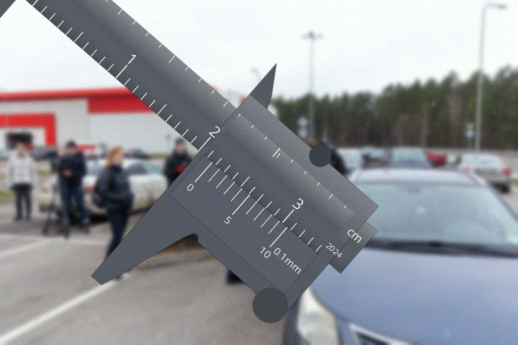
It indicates 21.6 mm
